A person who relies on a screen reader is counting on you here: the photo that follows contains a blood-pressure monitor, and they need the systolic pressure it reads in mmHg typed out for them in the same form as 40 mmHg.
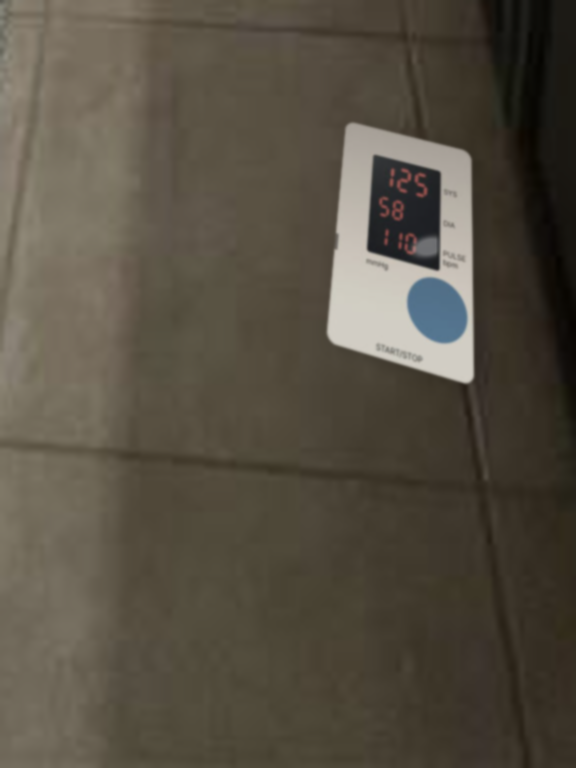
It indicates 125 mmHg
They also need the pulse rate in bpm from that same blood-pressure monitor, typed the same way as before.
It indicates 110 bpm
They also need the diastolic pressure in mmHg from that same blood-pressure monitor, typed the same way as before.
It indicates 58 mmHg
